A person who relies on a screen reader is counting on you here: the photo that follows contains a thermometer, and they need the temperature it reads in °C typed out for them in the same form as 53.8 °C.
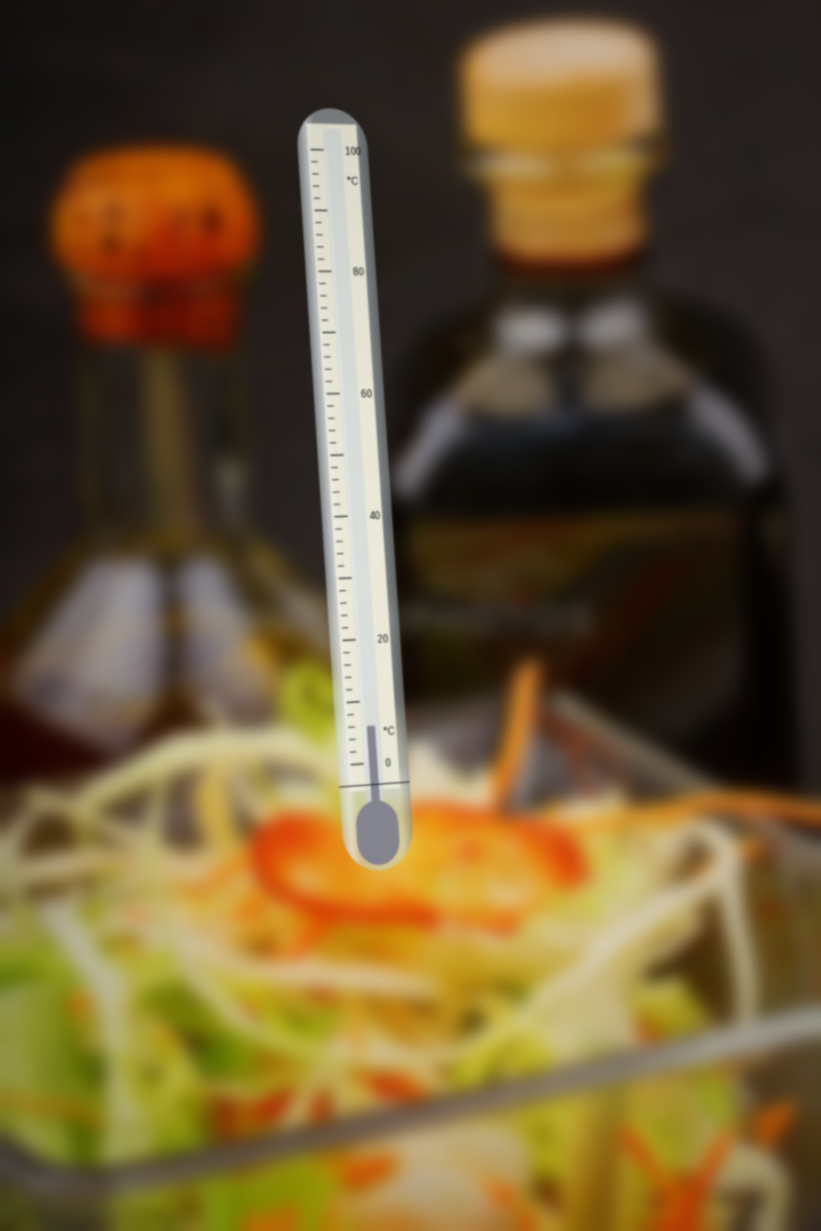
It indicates 6 °C
